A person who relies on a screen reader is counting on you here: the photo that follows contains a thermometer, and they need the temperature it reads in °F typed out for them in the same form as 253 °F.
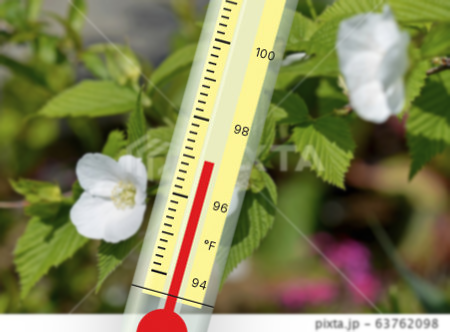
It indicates 97 °F
